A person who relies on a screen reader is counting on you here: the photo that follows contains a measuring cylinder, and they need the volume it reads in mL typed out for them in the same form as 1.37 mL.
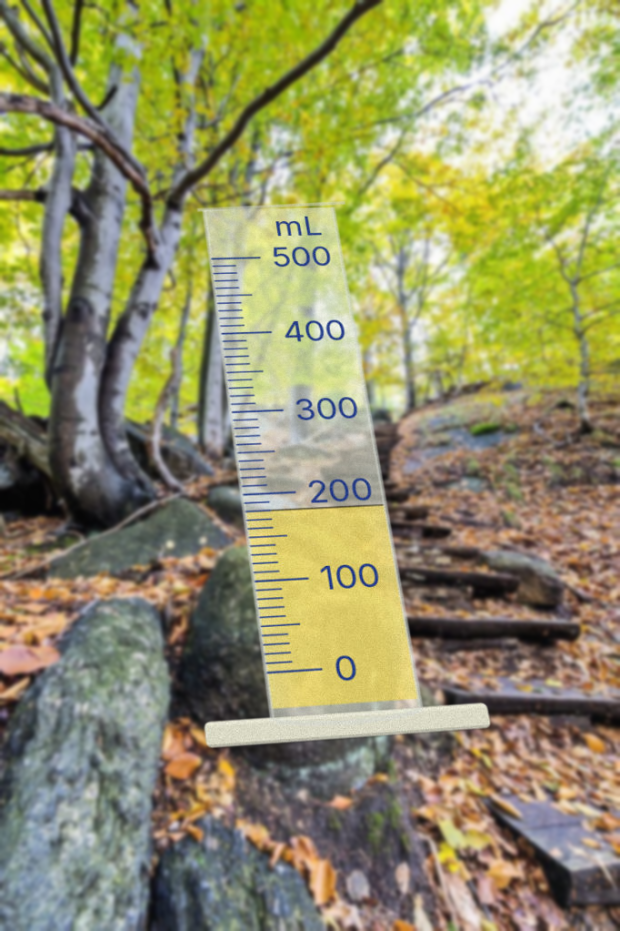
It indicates 180 mL
